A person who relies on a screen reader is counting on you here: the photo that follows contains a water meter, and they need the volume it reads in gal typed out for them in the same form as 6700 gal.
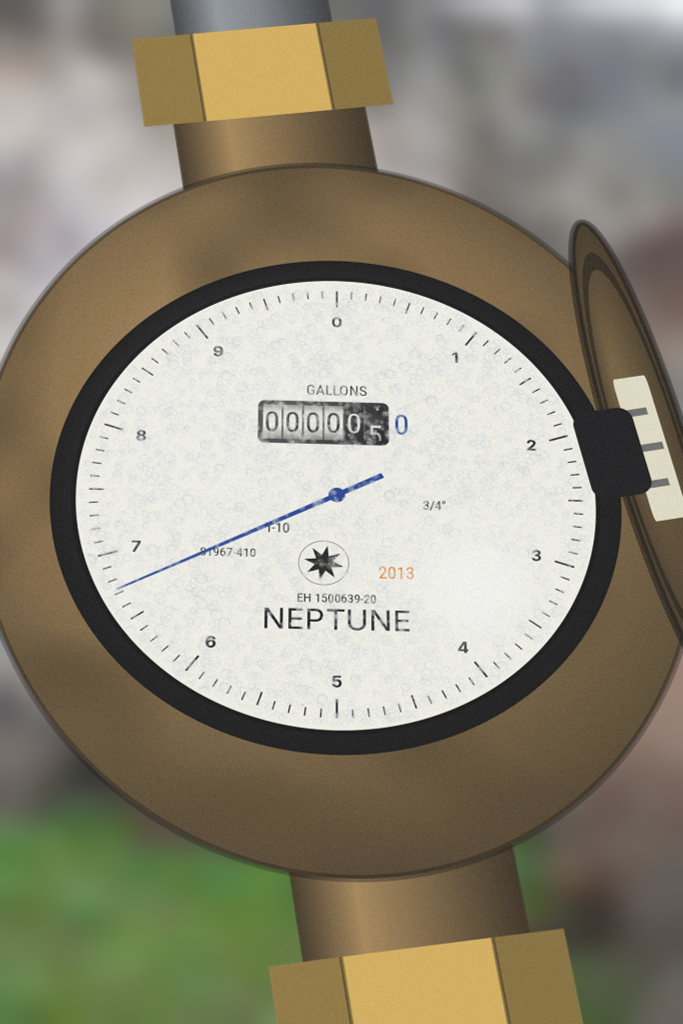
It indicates 46.7 gal
